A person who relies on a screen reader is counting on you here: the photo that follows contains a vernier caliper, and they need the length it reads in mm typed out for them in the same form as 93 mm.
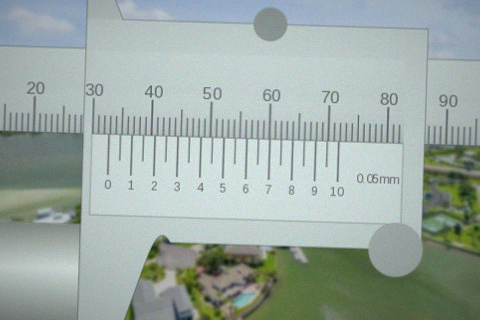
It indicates 32.8 mm
